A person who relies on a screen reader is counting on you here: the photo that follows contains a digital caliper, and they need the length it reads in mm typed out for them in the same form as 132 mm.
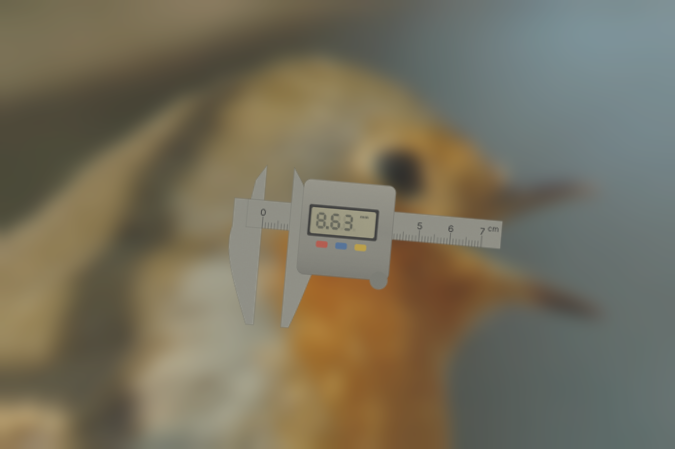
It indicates 8.63 mm
